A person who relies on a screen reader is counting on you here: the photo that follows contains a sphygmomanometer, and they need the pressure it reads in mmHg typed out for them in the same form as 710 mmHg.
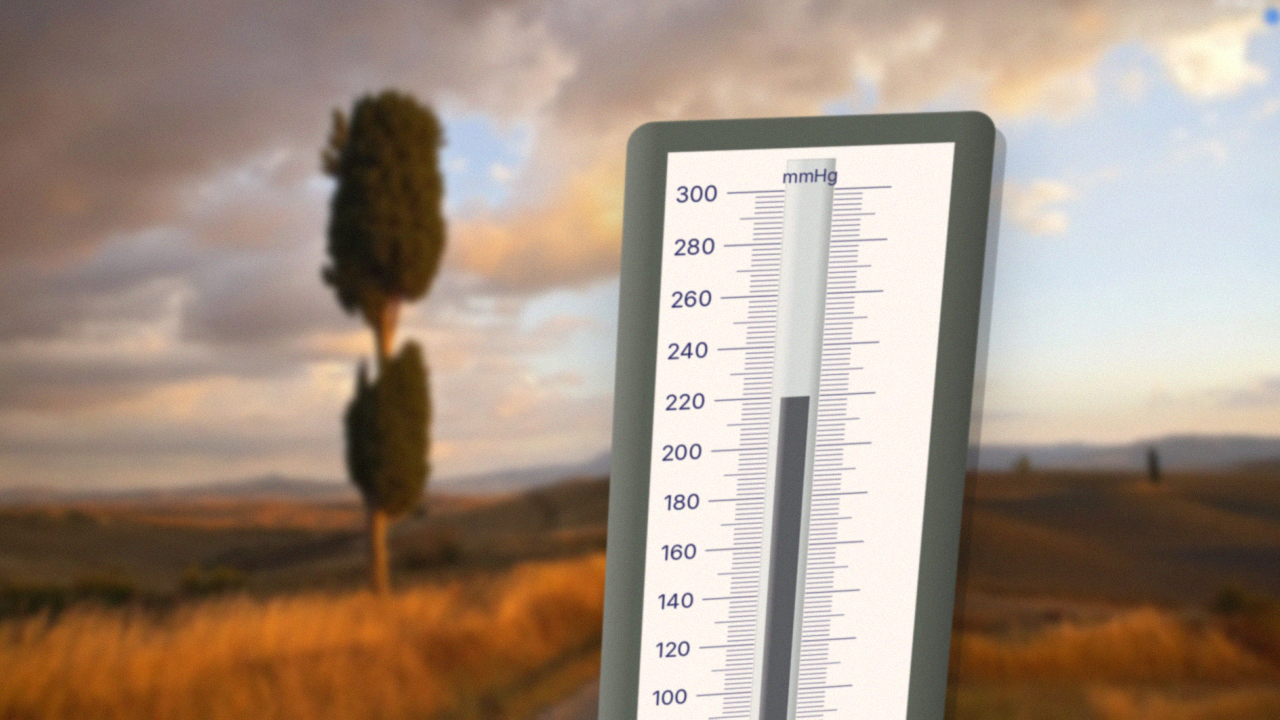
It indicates 220 mmHg
